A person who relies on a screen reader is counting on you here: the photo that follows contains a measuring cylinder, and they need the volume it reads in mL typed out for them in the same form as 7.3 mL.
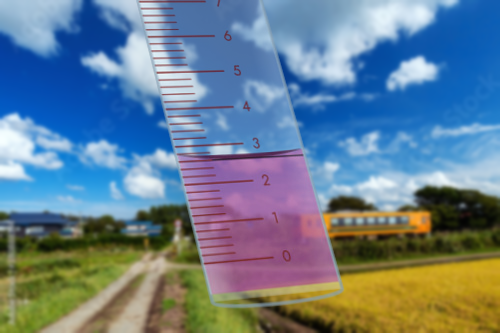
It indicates 2.6 mL
